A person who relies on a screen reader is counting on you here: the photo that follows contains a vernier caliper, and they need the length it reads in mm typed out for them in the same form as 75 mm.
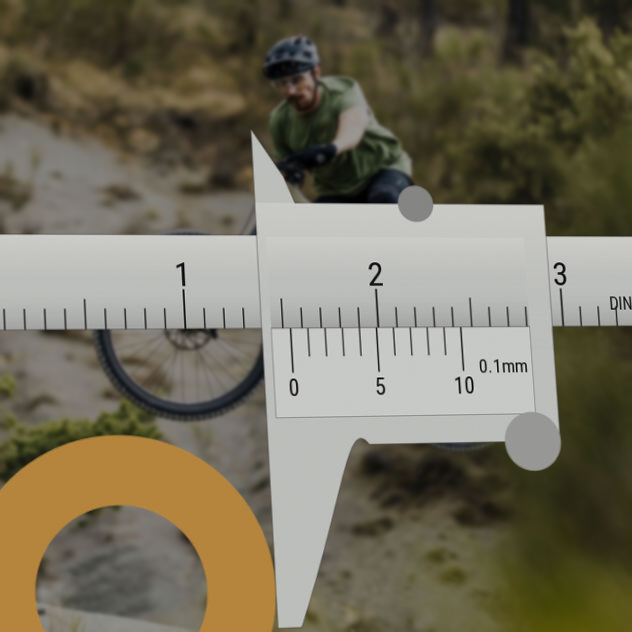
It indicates 15.4 mm
